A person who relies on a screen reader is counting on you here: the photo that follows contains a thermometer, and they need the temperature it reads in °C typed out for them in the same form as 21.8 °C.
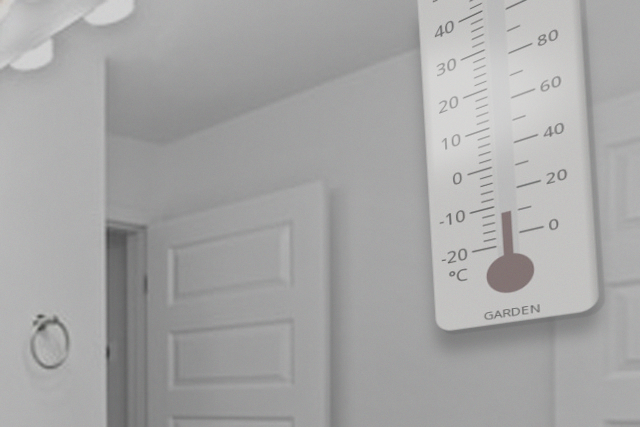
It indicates -12 °C
